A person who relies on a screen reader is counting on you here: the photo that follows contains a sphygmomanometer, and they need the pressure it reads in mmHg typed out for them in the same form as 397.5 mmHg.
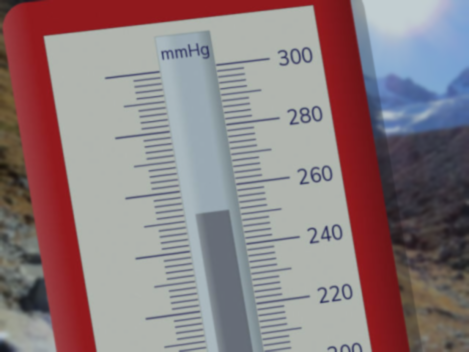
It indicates 252 mmHg
